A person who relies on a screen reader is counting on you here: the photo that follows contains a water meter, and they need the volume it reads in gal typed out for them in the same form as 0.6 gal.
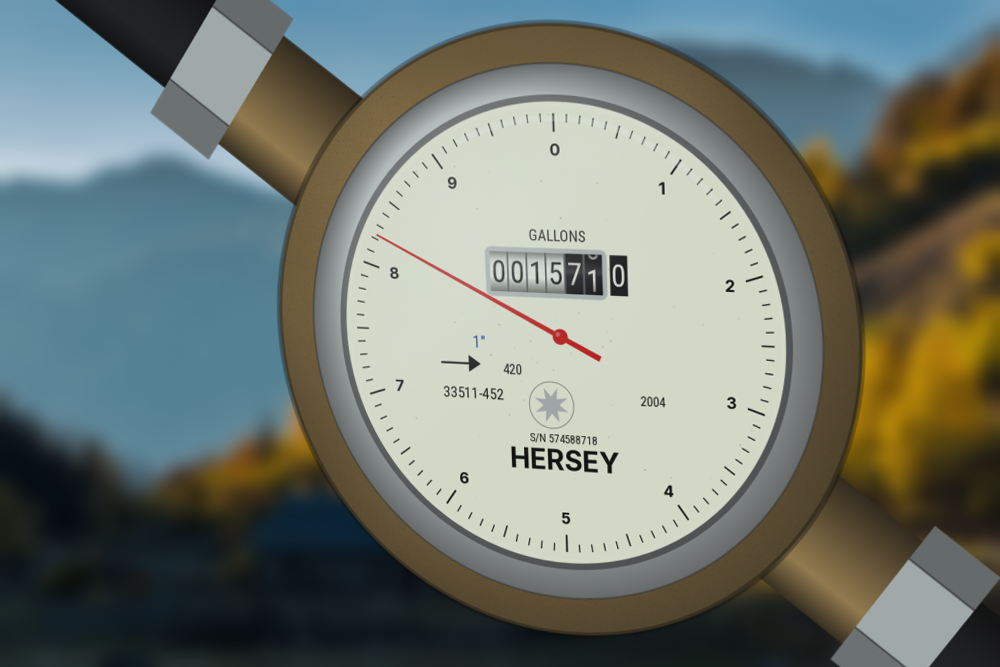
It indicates 15708.2 gal
